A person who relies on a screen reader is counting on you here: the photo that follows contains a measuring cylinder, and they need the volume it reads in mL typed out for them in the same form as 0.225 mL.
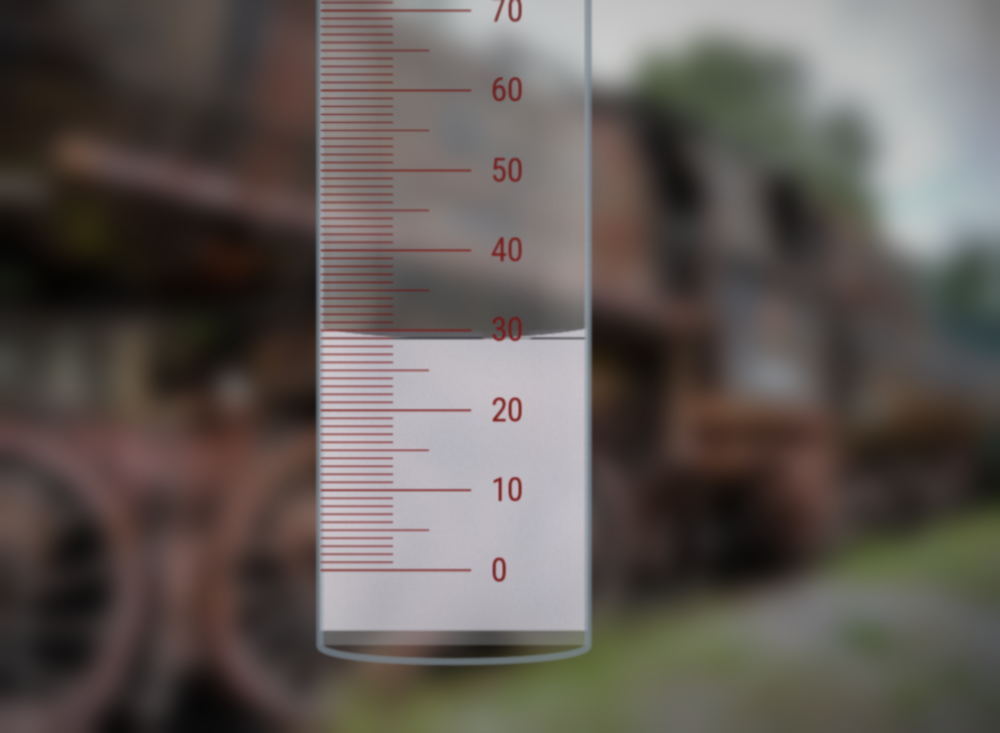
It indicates 29 mL
